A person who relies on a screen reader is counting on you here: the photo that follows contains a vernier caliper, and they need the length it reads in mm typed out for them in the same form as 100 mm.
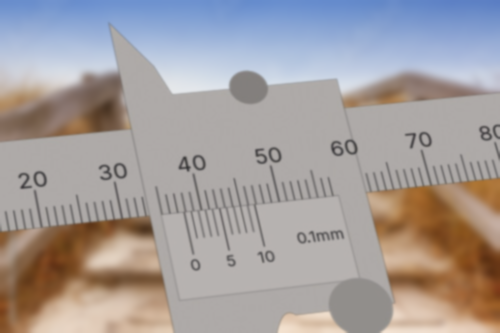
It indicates 37.8 mm
